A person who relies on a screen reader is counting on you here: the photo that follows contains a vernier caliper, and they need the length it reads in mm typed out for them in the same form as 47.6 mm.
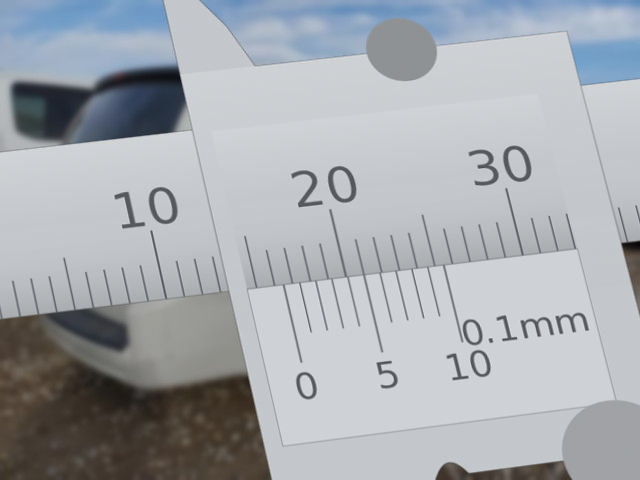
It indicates 16.5 mm
